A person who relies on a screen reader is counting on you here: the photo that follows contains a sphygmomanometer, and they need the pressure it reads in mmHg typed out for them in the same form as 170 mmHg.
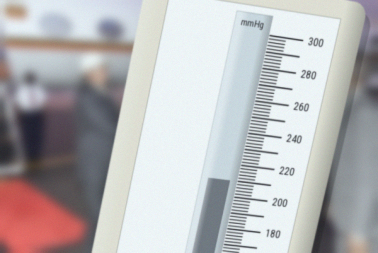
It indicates 210 mmHg
